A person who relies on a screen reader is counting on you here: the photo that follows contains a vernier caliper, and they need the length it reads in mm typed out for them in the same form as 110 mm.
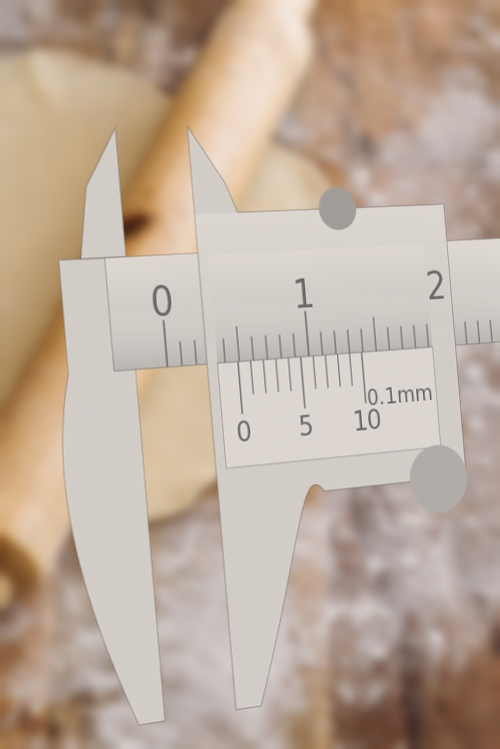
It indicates 4.9 mm
